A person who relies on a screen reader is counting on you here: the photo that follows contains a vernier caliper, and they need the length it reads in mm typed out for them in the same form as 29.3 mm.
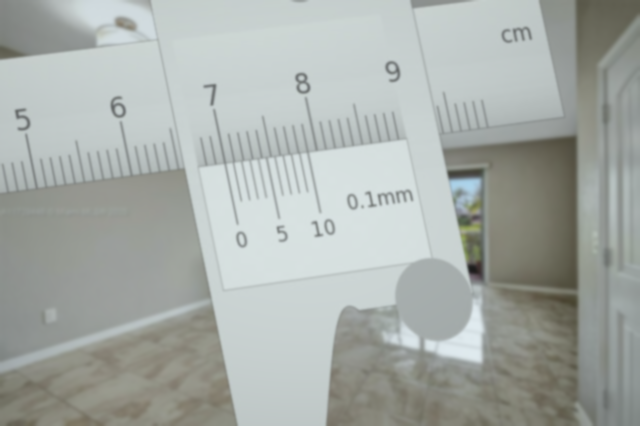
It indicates 70.0 mm
